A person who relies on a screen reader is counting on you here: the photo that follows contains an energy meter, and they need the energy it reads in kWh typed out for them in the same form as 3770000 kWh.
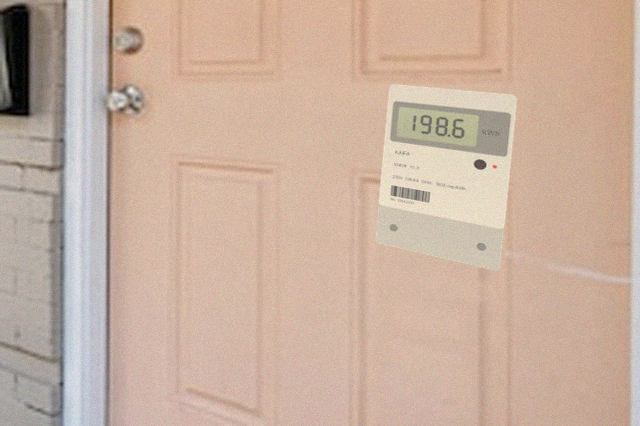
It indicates 198.6 kWh
